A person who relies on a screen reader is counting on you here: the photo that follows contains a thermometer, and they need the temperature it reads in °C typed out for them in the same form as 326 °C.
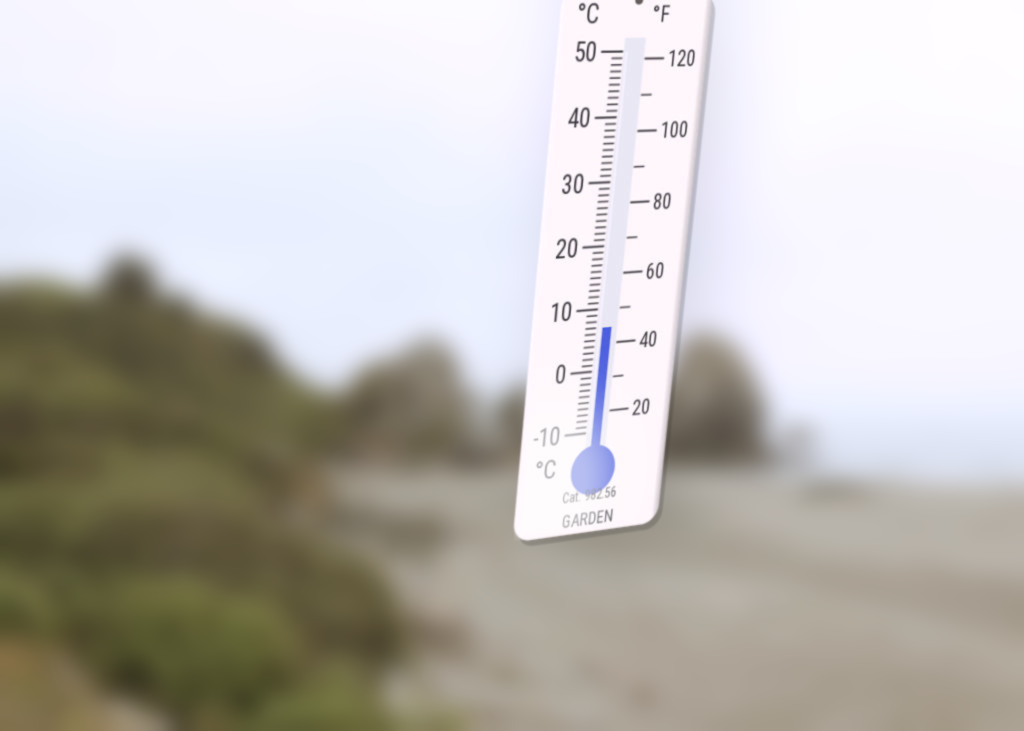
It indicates 7 °C
